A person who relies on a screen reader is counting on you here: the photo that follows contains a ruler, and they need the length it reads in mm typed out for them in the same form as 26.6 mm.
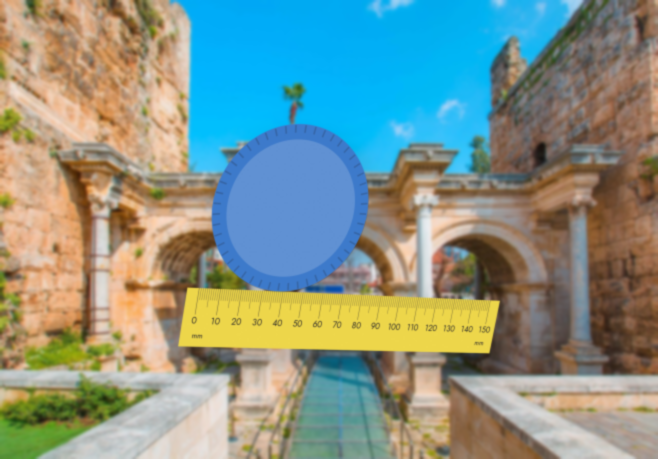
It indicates 75 mm
